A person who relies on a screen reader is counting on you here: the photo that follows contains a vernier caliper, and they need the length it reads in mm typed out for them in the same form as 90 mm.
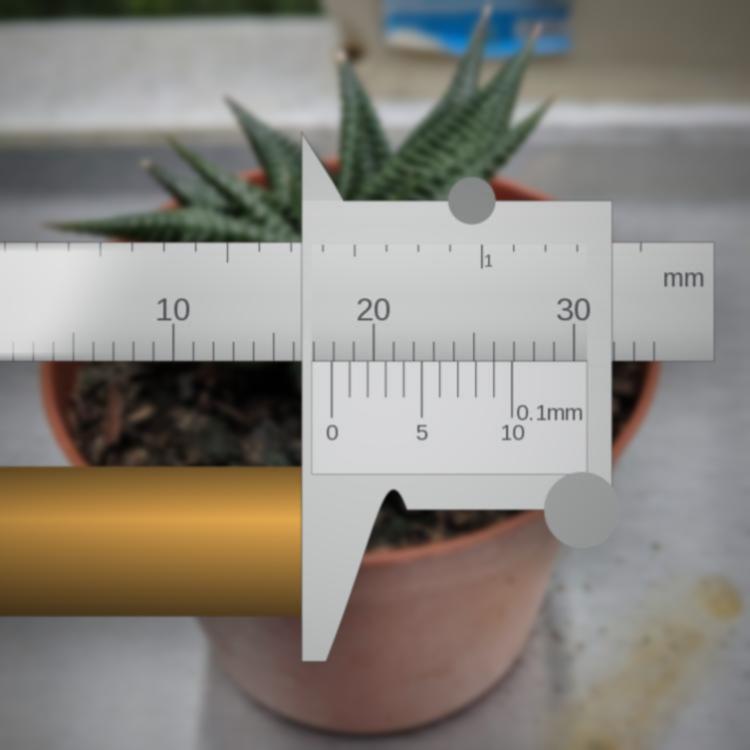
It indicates 17.9 mm
